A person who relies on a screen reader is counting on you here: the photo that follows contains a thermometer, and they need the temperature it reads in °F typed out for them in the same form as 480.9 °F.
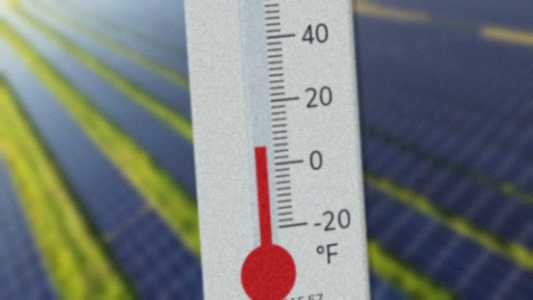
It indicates 6 °F
